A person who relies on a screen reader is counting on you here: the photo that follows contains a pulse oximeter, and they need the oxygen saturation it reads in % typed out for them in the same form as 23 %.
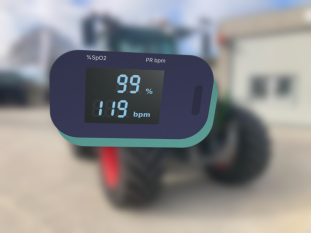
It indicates 99 %
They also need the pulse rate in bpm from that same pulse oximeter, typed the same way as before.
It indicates 119 bpm
